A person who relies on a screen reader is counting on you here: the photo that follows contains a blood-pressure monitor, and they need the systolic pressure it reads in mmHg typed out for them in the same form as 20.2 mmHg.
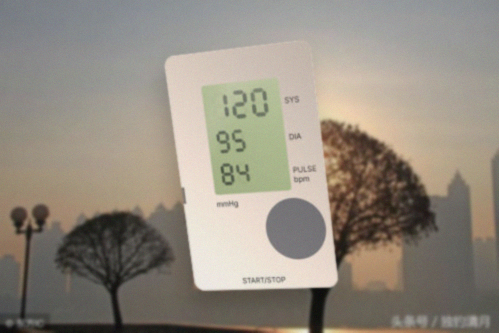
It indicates 120 mmHg
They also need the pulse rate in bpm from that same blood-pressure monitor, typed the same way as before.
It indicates 84 bpm
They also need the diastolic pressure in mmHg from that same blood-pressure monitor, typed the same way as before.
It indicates 95 mmHg
